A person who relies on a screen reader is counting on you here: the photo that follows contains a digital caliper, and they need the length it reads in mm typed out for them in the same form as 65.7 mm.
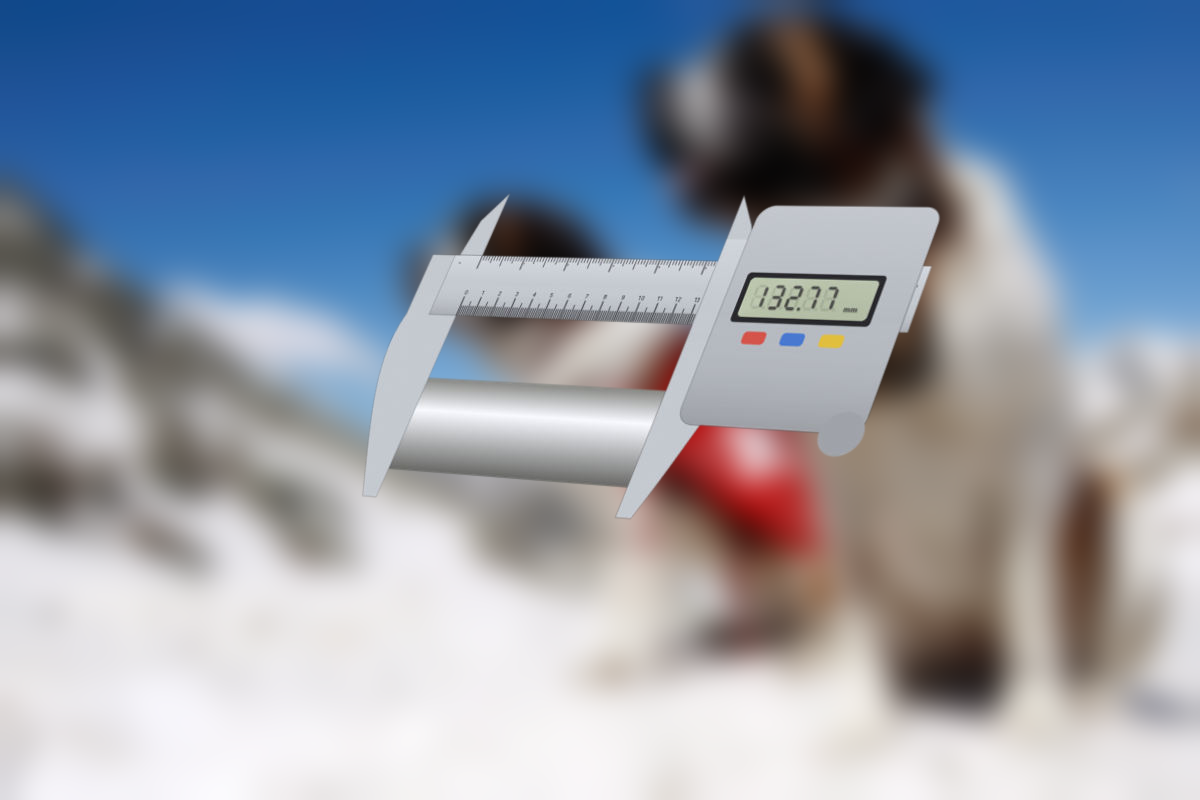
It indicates 132.77 mm
